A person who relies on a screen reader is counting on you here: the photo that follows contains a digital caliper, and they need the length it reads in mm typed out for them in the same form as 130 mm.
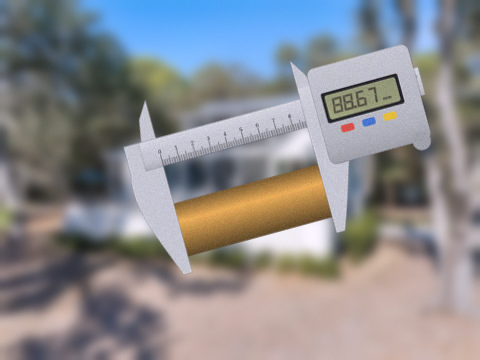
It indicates 88.67 mm
